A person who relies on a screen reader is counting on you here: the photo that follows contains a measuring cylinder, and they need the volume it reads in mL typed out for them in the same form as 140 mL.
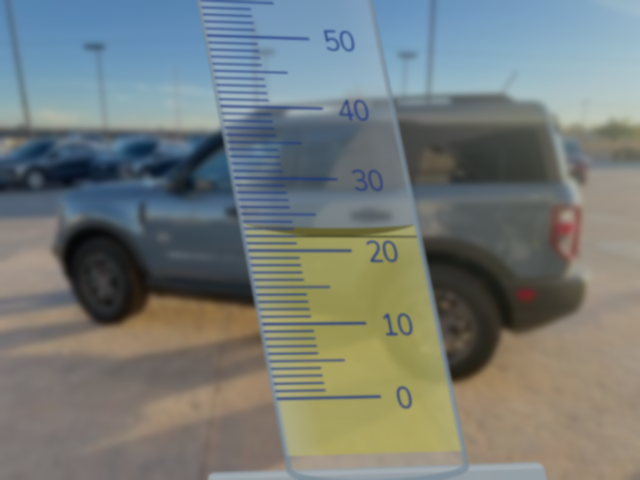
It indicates 22 mL
